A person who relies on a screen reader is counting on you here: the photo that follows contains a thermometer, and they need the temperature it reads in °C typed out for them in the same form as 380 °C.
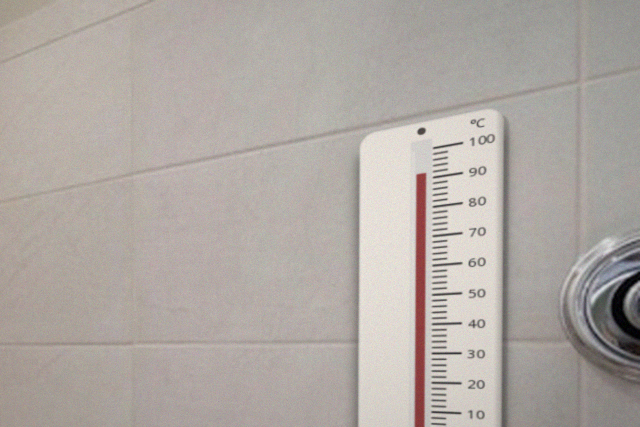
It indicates 92 °C
